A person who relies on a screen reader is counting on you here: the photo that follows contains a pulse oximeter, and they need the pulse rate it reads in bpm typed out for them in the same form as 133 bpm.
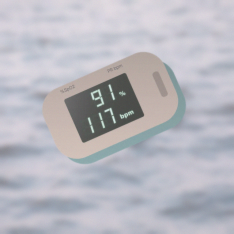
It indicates 117 bpm
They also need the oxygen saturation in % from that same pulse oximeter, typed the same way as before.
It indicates 91 %
